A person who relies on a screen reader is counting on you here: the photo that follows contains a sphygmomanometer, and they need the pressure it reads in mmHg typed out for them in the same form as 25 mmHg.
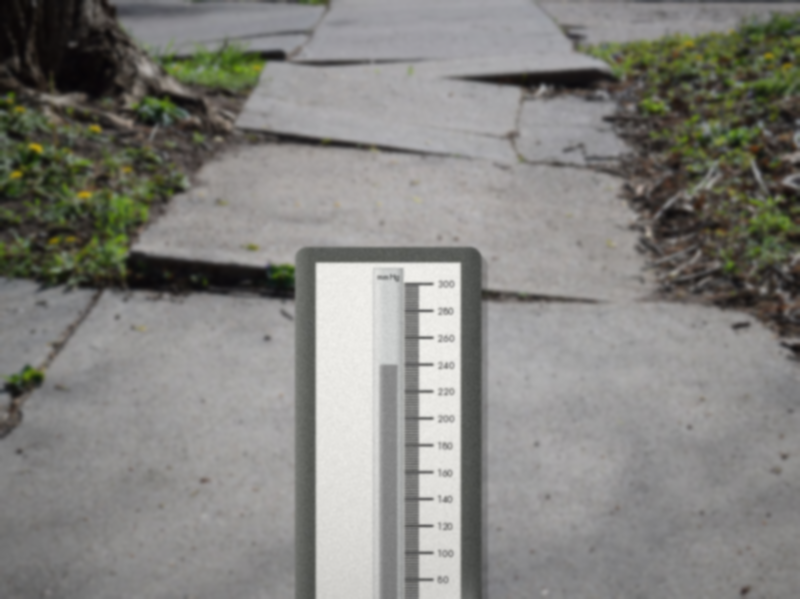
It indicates 240 mmHg
